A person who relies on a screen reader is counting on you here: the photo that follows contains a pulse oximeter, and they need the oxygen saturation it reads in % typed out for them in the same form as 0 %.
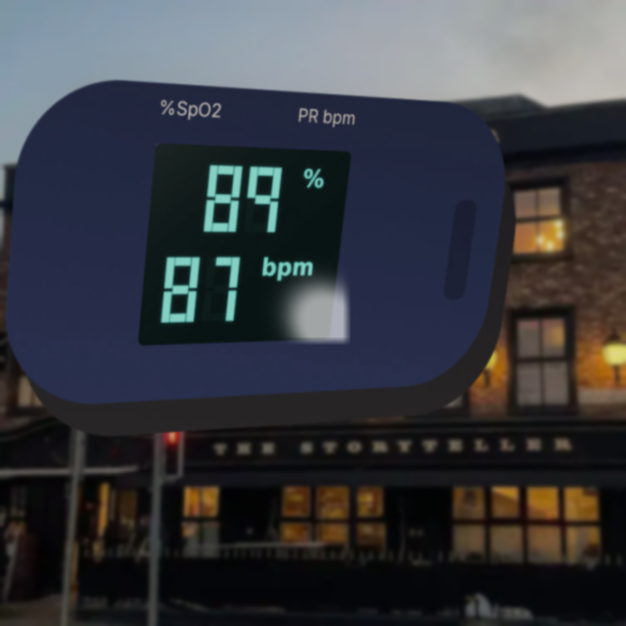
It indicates 89 %
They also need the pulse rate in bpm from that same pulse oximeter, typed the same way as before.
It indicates 87 bpm
